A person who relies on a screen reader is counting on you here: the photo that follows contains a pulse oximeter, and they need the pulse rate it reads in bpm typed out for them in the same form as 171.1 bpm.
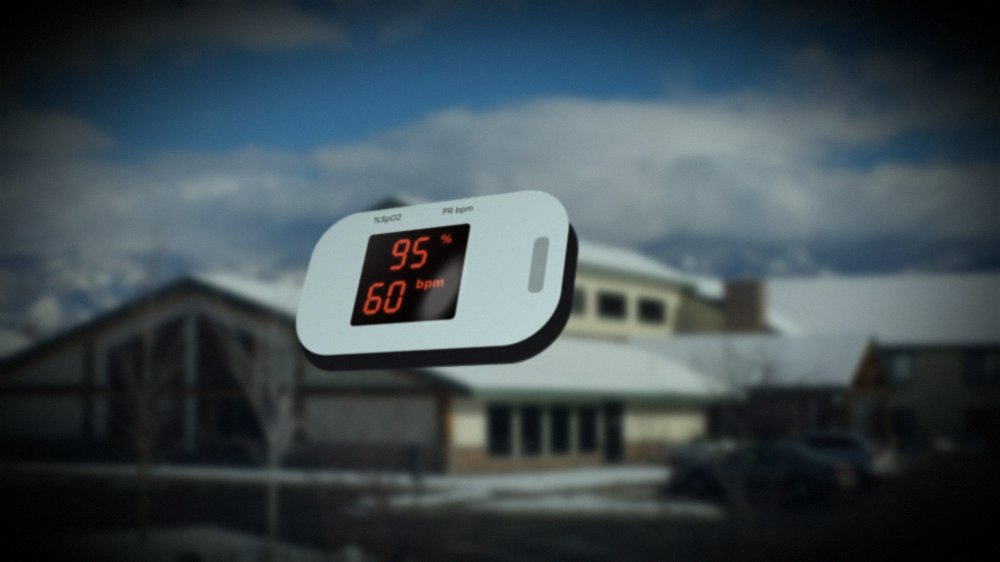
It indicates 60 bpm
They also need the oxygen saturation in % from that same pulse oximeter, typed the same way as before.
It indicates 95 %
